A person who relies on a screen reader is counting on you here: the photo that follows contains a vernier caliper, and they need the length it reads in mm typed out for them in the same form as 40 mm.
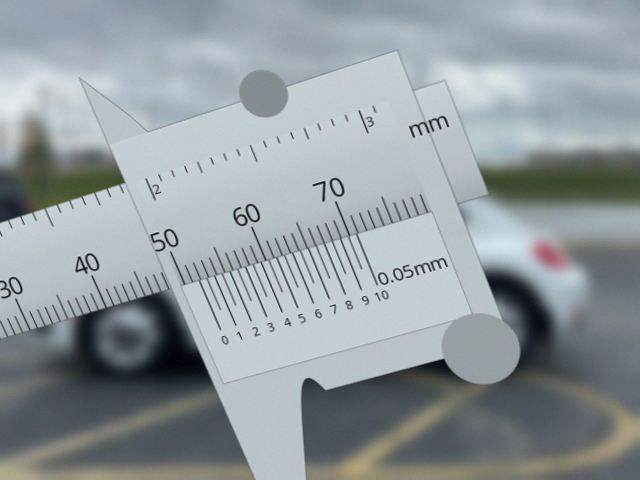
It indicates 51.8 mm
